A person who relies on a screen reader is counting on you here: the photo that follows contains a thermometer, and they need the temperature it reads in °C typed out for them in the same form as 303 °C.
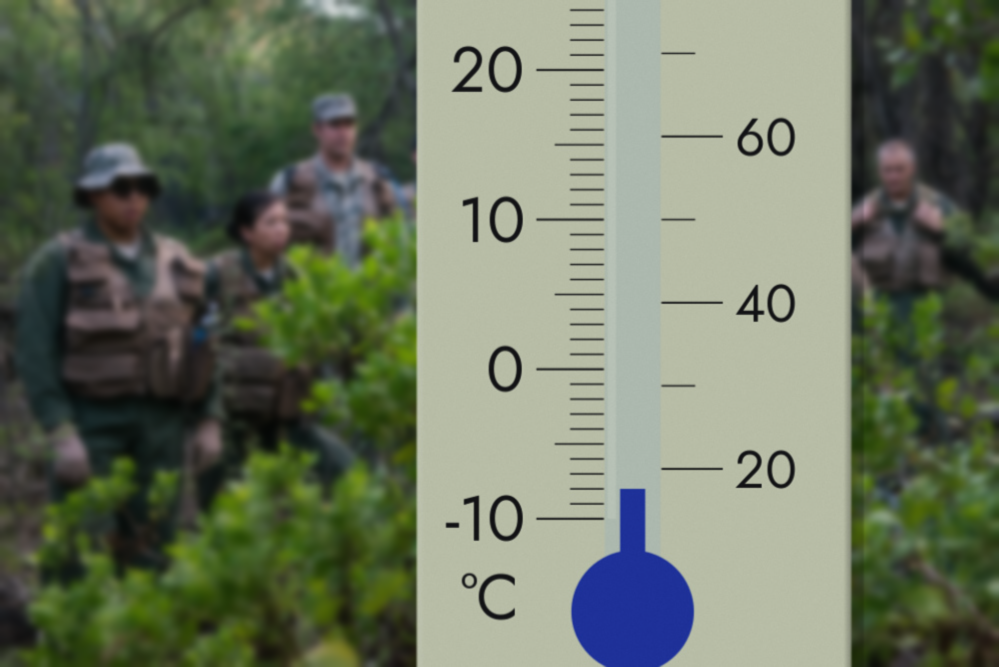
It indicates -8 °C
